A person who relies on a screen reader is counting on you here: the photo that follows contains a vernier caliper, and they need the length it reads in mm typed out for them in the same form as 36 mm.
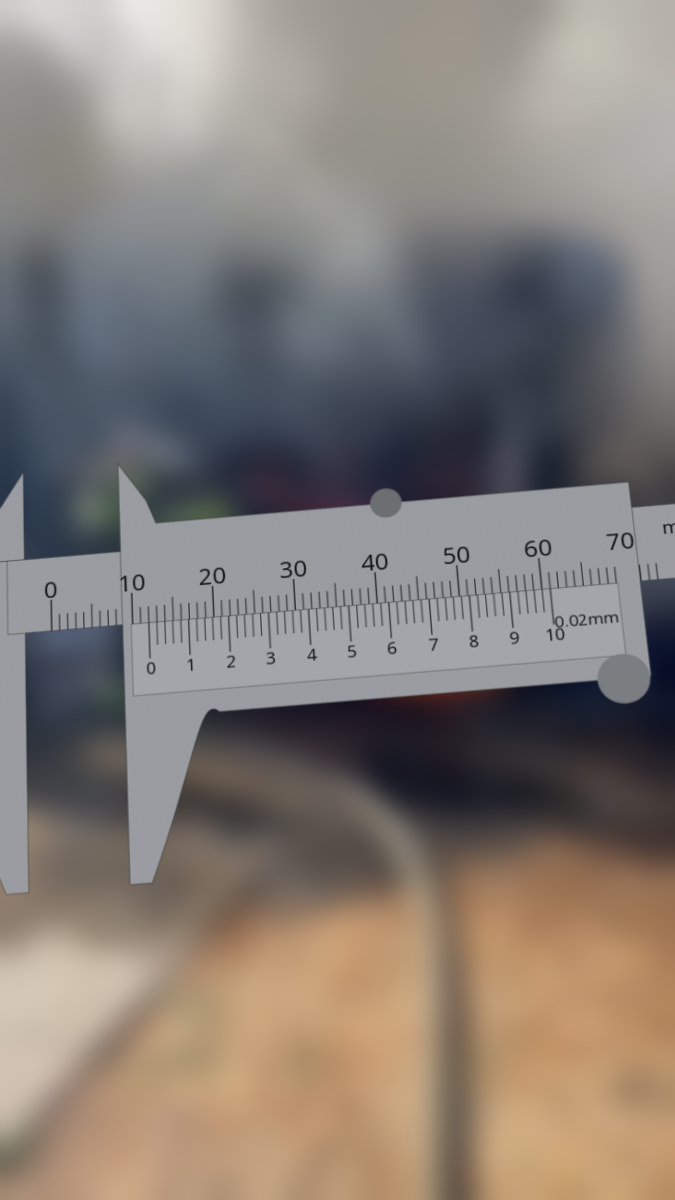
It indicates 12.0 mm
